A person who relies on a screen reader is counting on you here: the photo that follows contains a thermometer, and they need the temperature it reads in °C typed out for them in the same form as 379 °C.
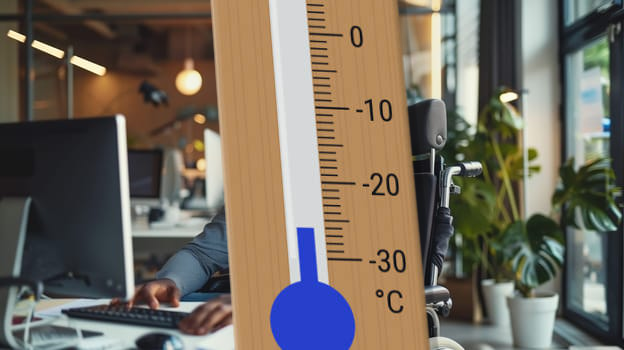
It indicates -26 °C
